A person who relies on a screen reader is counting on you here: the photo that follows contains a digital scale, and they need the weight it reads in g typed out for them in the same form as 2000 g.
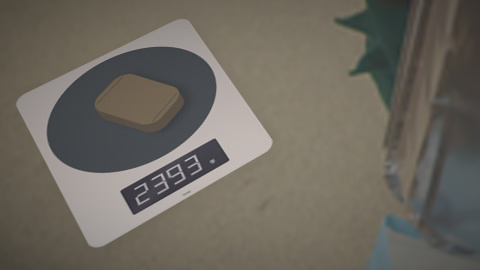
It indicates 2393 g
